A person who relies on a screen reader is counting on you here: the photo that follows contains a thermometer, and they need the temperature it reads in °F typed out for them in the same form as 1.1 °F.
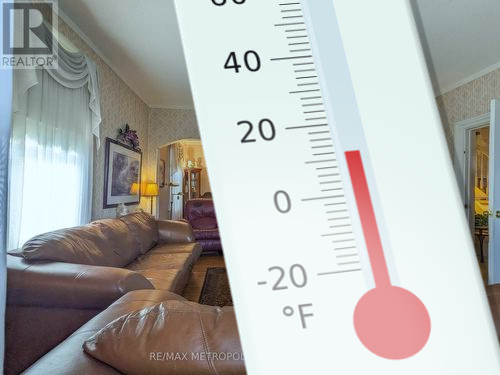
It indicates 12 °F
